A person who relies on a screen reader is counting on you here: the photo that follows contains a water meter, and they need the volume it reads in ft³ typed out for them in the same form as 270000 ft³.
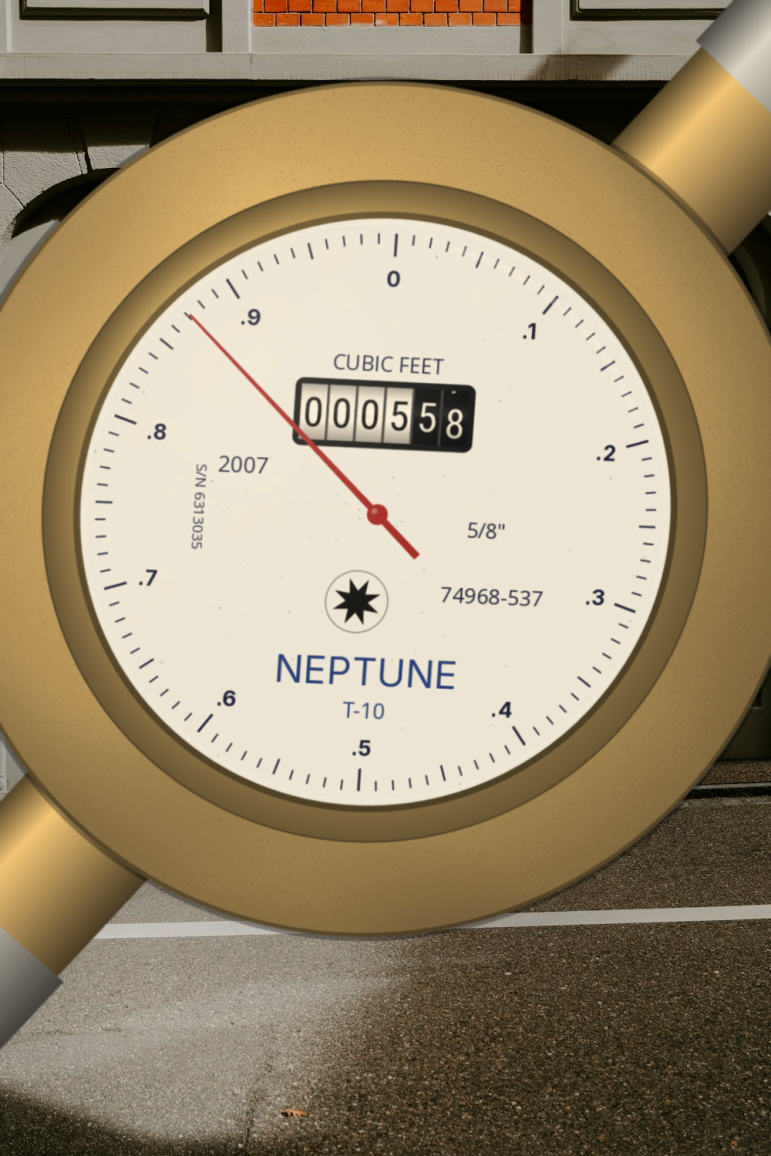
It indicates 557.87 ft³
